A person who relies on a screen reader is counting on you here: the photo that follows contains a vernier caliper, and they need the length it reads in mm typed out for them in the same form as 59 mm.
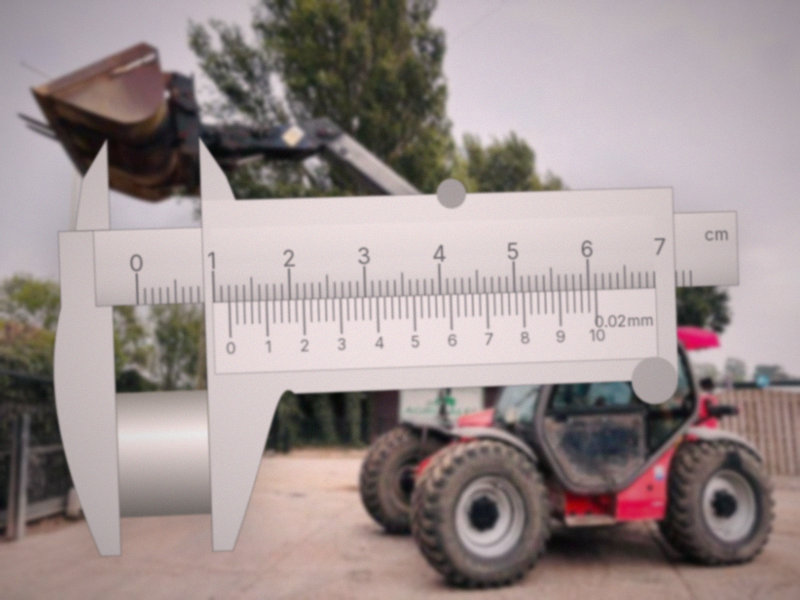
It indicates 12.0 mm
